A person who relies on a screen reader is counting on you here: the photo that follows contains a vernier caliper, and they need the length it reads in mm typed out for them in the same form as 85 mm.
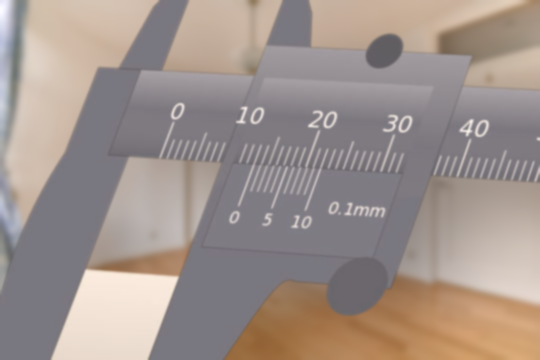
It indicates 13.0 mm
